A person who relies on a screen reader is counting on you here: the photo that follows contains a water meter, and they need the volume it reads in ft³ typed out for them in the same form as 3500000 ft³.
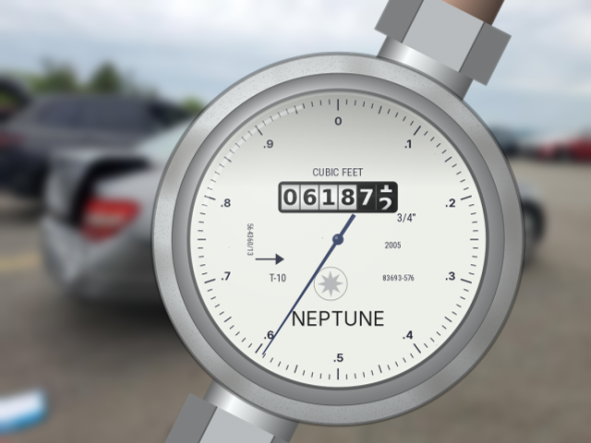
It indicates 61871.59 ft³
